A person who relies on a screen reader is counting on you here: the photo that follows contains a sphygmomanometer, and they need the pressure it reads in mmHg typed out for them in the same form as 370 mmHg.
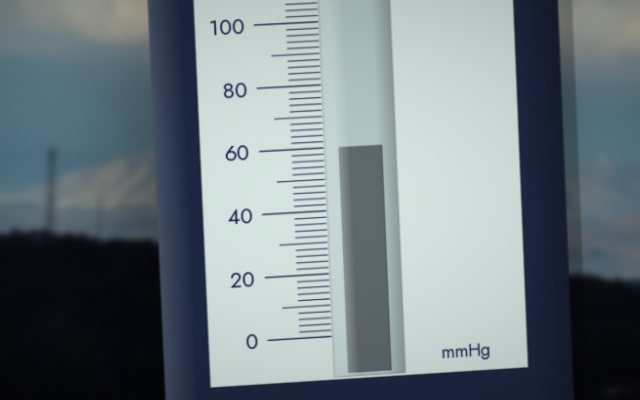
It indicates 60 mmHg
